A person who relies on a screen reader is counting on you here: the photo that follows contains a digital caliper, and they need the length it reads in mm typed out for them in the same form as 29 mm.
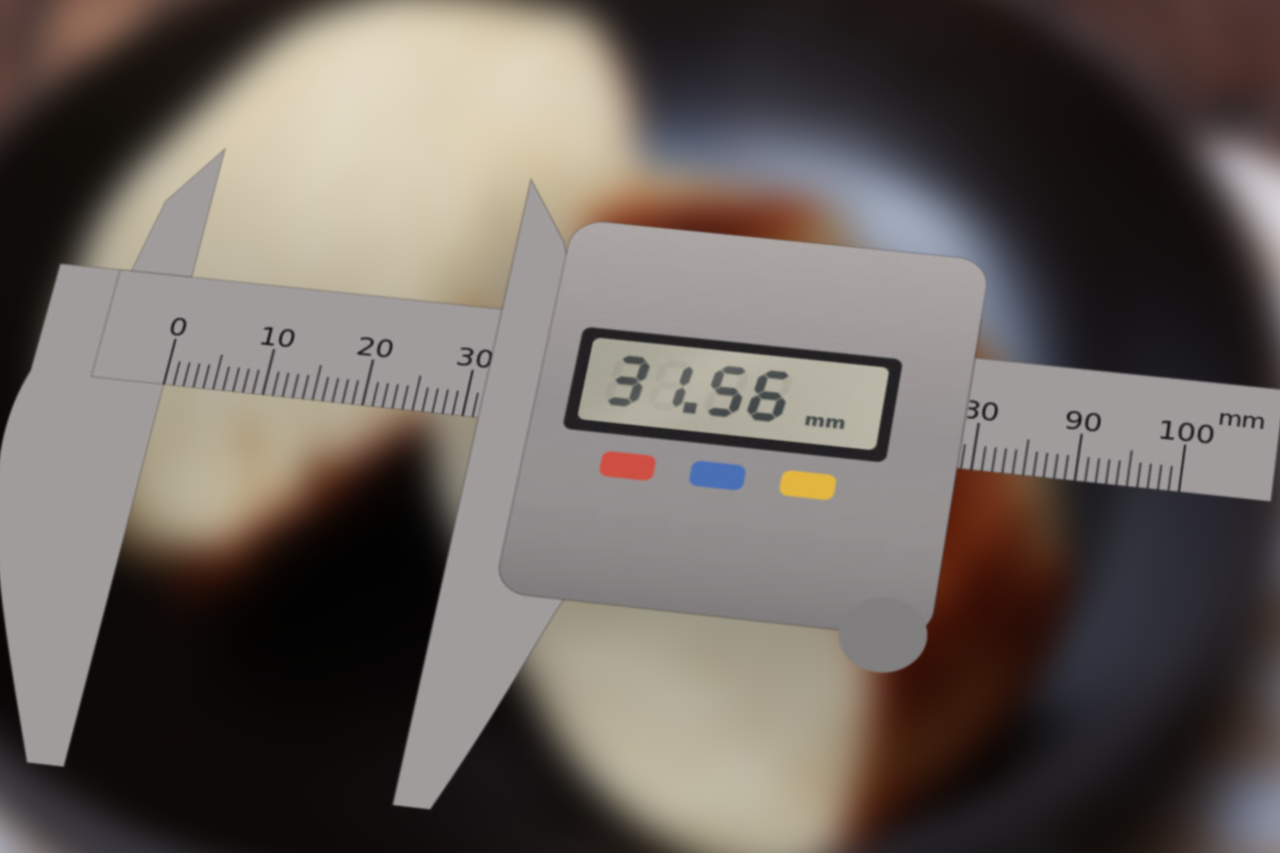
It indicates 31.56 mm
